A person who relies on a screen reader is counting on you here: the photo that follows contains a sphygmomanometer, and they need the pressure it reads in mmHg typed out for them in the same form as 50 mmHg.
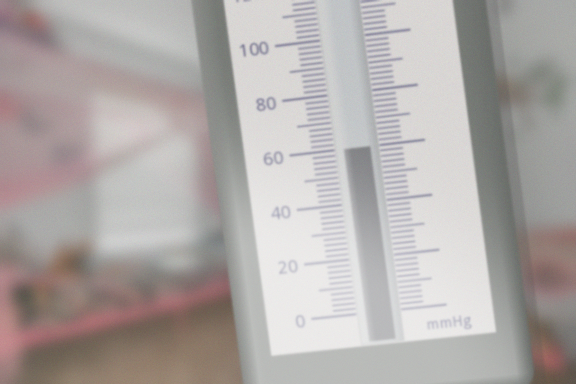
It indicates 60 mmHg
